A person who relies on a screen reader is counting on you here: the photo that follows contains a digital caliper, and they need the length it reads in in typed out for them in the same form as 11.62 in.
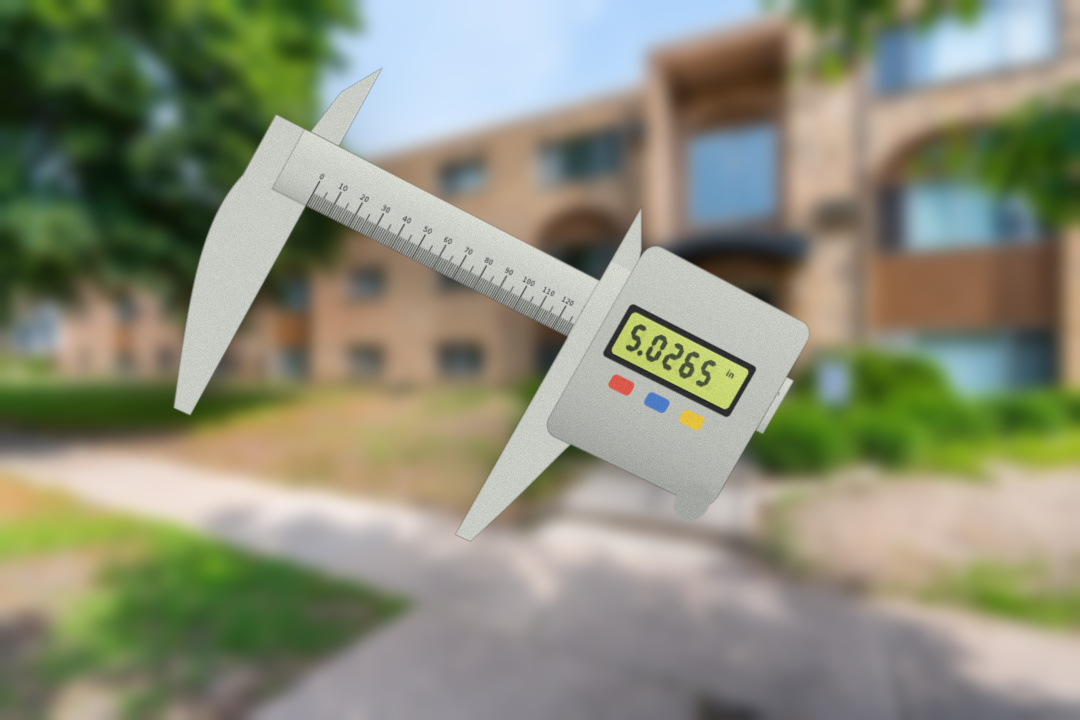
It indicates 5.0265 in
